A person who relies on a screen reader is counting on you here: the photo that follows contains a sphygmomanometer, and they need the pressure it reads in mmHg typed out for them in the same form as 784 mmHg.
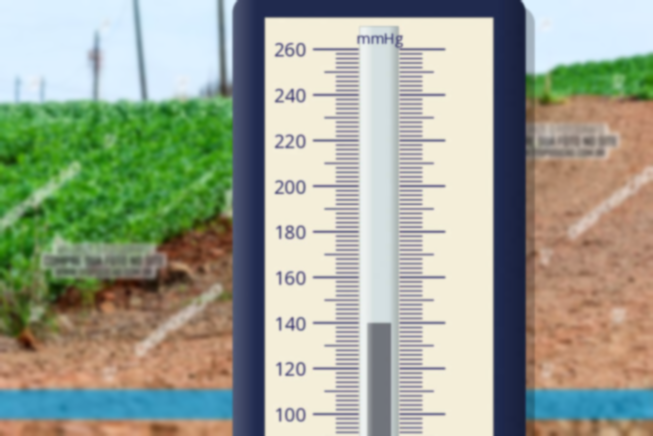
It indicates 140 mmHg
